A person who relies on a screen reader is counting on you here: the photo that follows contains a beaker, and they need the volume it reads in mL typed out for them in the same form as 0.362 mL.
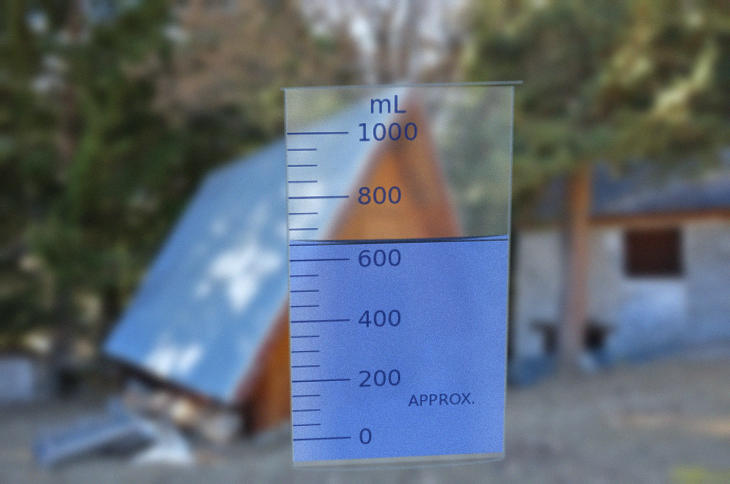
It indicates 650 mL
